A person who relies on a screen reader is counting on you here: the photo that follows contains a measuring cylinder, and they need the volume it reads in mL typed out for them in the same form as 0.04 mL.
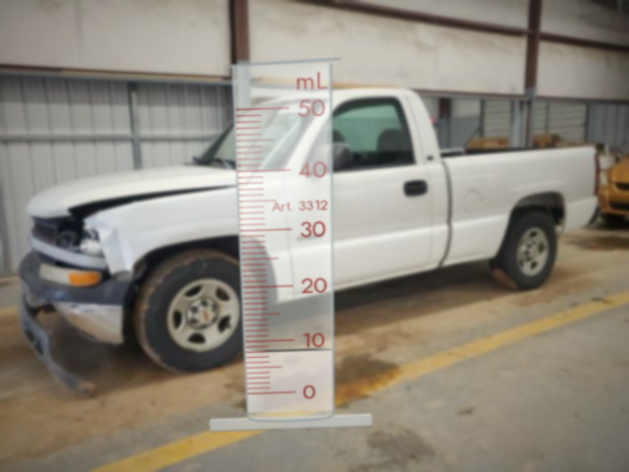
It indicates 8 mL
